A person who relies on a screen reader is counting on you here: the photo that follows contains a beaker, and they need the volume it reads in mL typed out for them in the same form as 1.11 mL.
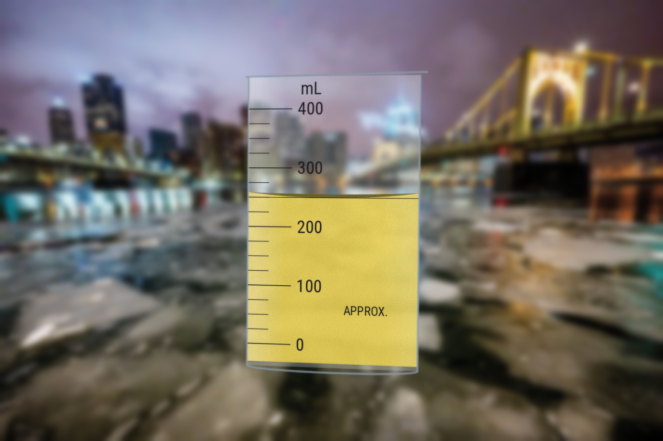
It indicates 250 mL
